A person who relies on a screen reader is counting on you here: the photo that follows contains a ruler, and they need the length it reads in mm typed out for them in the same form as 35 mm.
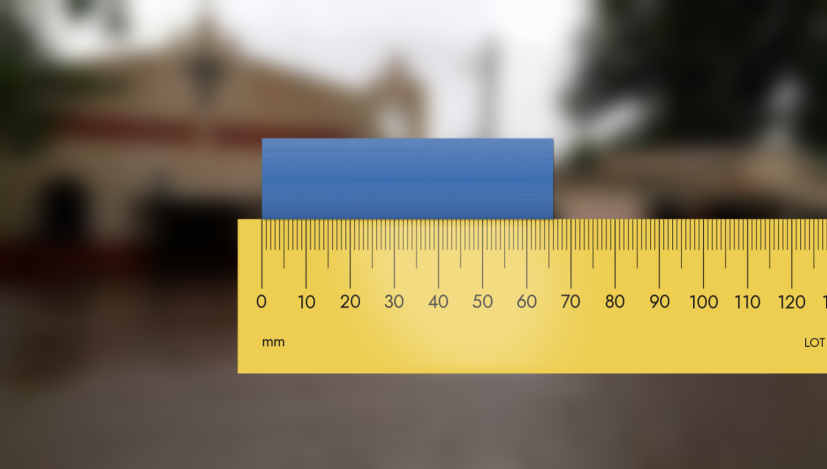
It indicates 66 mm
